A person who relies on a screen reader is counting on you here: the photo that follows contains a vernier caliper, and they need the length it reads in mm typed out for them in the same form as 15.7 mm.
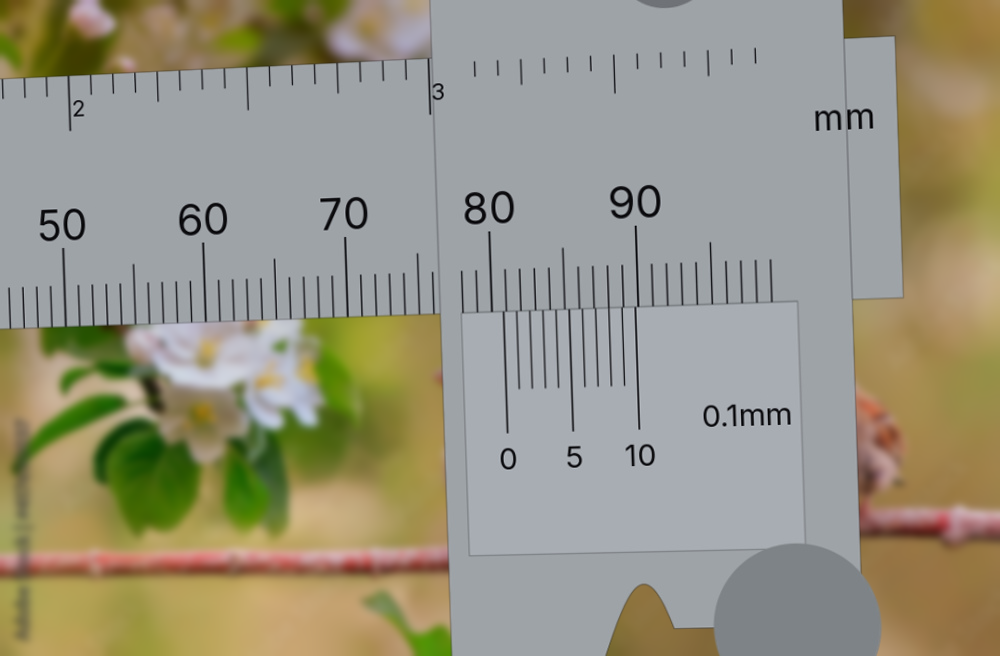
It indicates 80.8 mm
